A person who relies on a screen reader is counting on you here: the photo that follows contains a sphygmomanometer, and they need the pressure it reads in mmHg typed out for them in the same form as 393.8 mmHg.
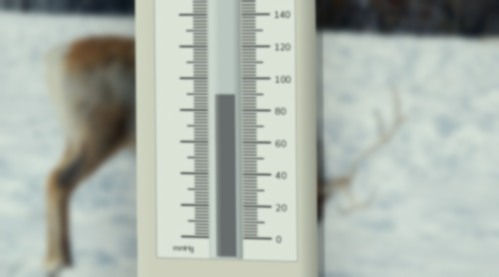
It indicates 90 mmHg
